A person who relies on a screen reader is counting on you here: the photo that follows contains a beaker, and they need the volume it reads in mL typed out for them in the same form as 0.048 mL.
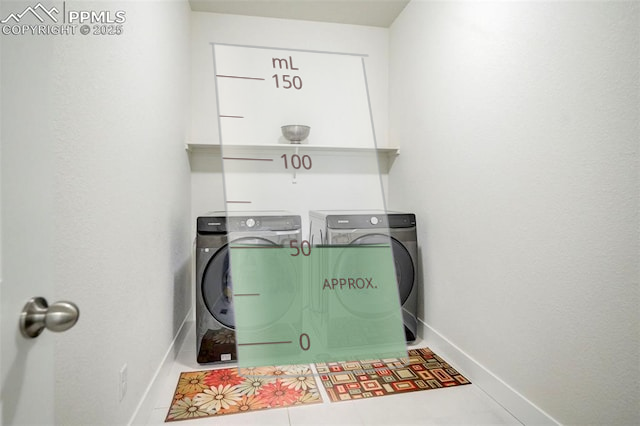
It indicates 50 mL
